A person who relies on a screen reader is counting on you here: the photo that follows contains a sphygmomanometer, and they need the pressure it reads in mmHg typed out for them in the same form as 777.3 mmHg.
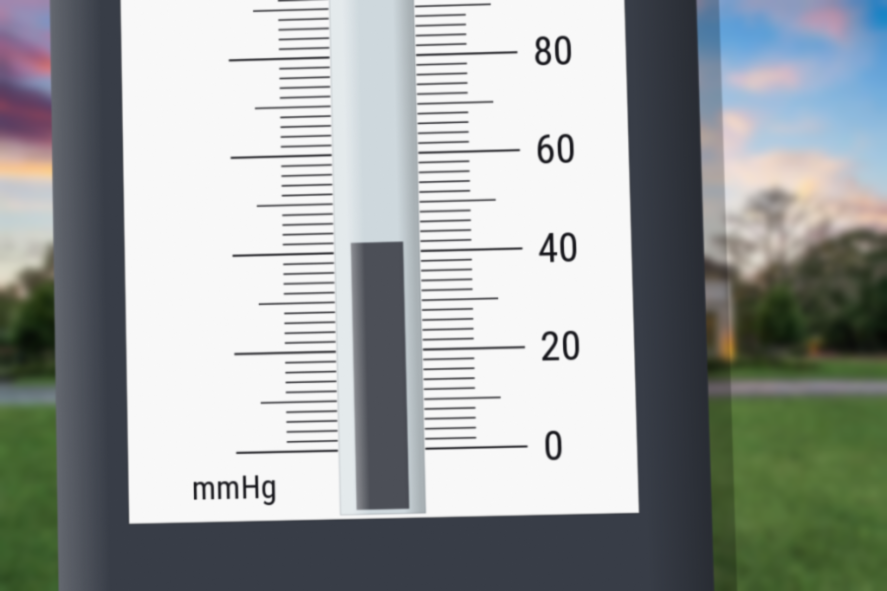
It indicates 42 mmHg
